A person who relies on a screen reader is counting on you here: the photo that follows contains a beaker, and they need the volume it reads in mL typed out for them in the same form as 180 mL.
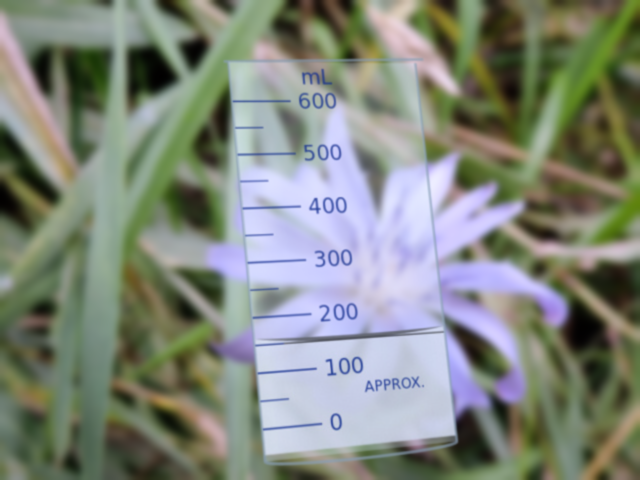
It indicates 150 mL
